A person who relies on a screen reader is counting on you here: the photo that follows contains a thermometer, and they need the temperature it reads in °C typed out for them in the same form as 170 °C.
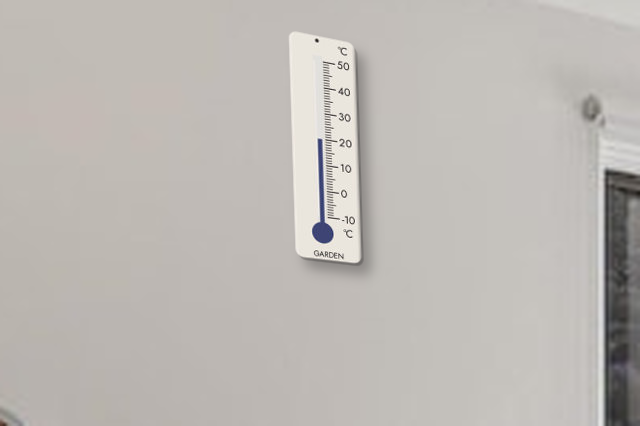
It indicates 20 °C
